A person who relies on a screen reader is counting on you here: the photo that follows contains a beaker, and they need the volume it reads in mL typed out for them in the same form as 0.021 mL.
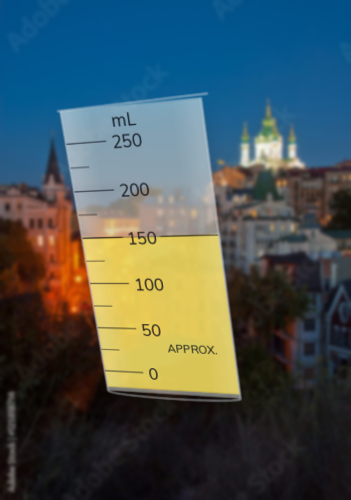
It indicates 150 mL
